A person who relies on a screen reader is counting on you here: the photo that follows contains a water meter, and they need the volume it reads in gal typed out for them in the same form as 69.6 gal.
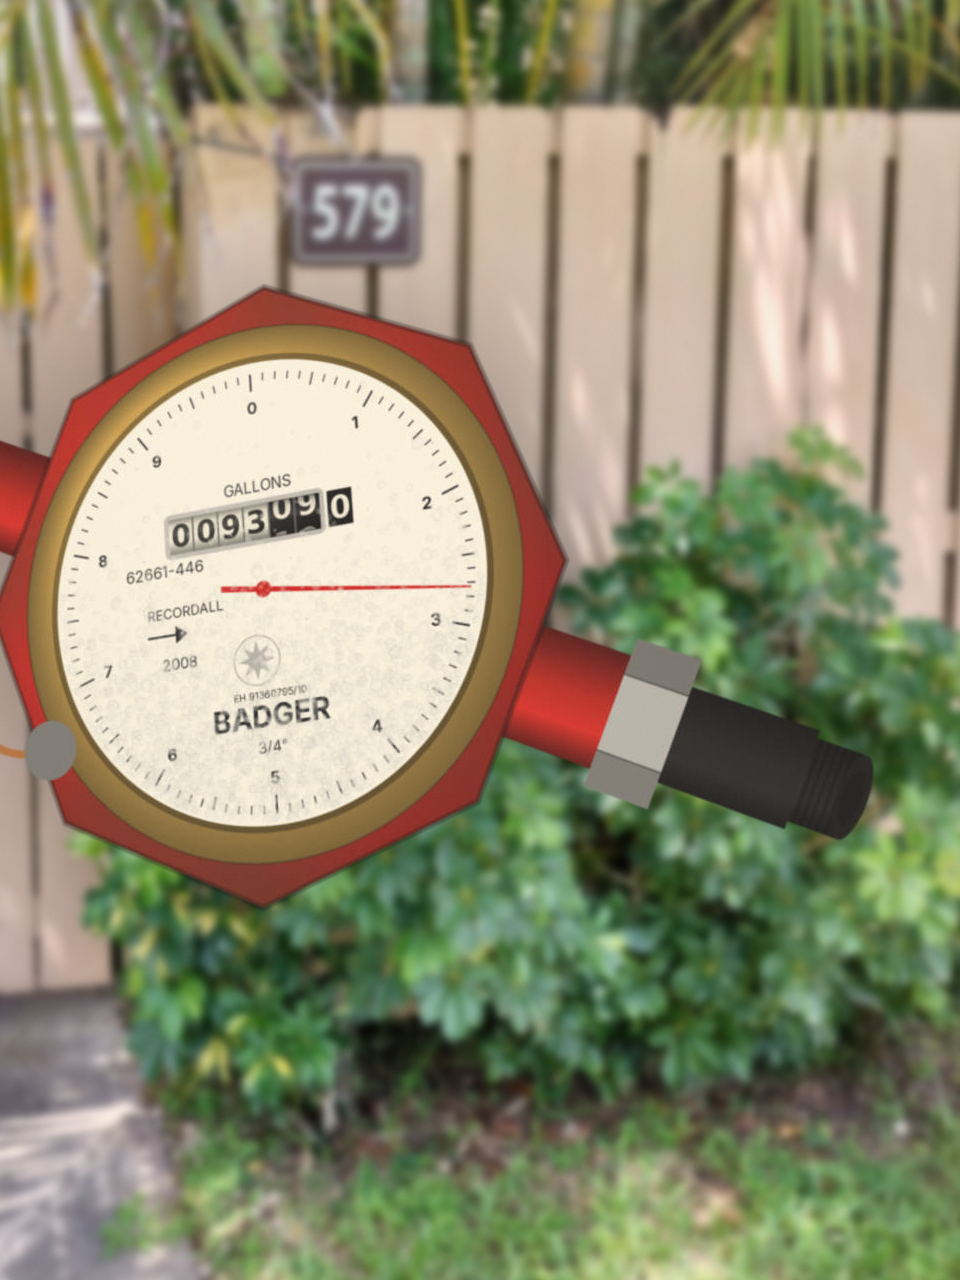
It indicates 93092.7 gal
